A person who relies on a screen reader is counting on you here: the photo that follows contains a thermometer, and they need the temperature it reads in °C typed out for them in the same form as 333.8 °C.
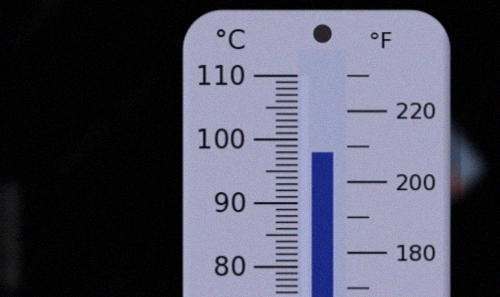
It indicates 98 °C
